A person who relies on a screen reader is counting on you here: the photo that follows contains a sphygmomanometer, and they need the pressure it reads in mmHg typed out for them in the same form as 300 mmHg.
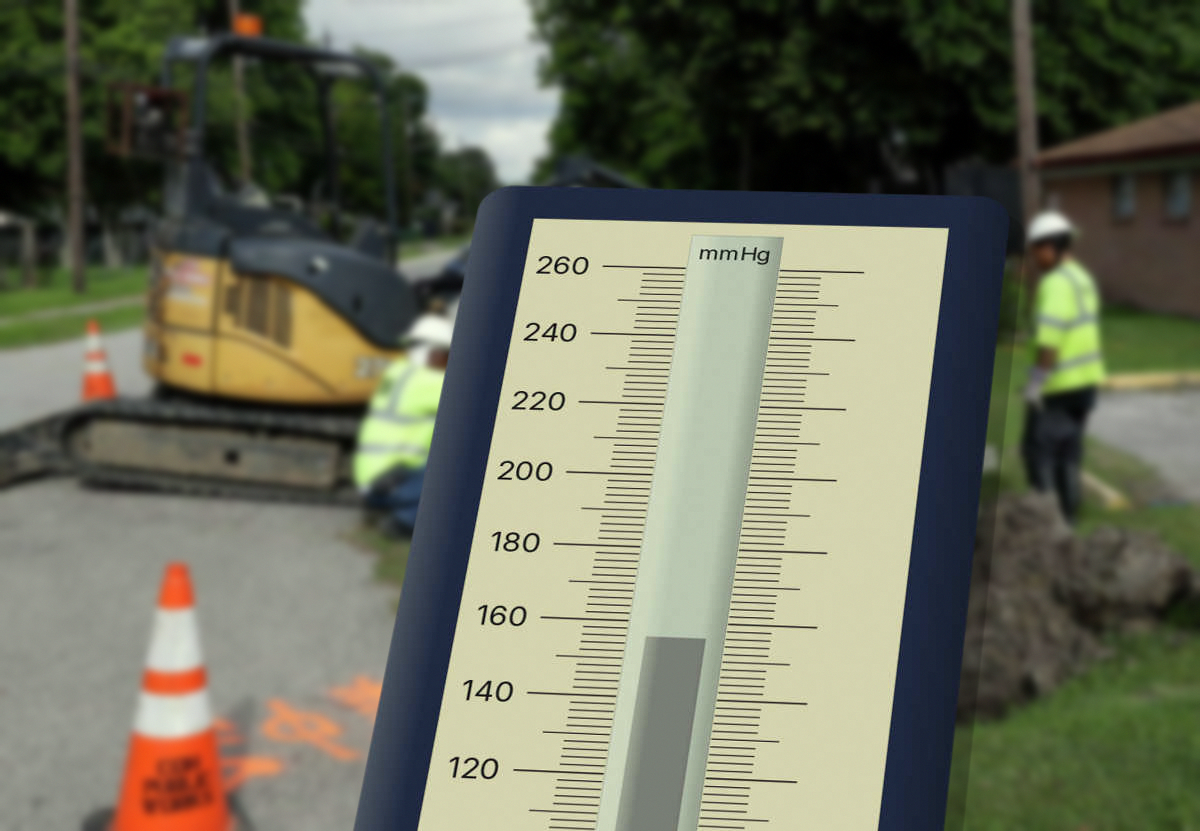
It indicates 156 mmHg
